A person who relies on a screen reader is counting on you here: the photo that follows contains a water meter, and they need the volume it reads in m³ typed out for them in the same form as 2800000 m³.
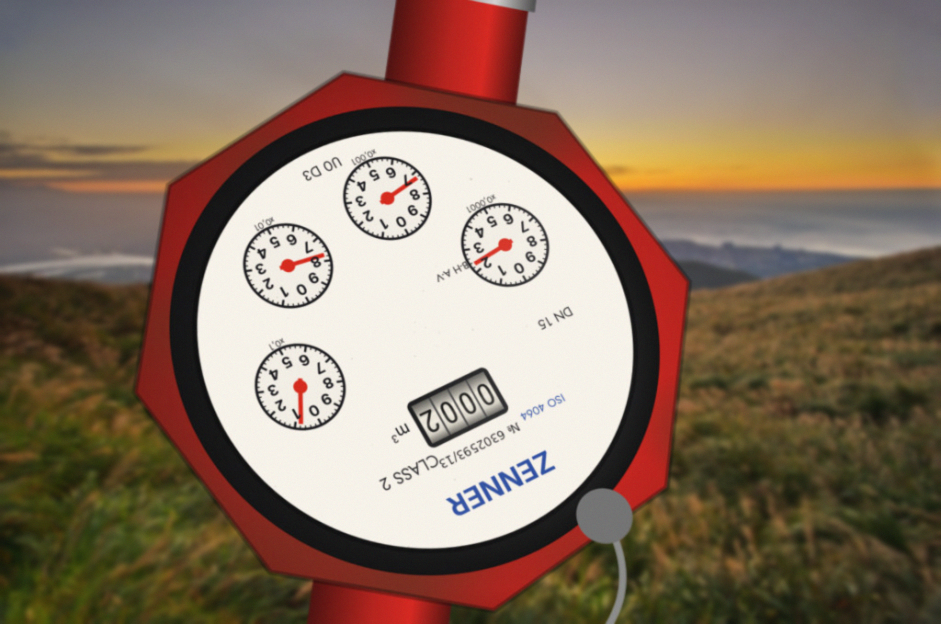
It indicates 2.0772 m³
